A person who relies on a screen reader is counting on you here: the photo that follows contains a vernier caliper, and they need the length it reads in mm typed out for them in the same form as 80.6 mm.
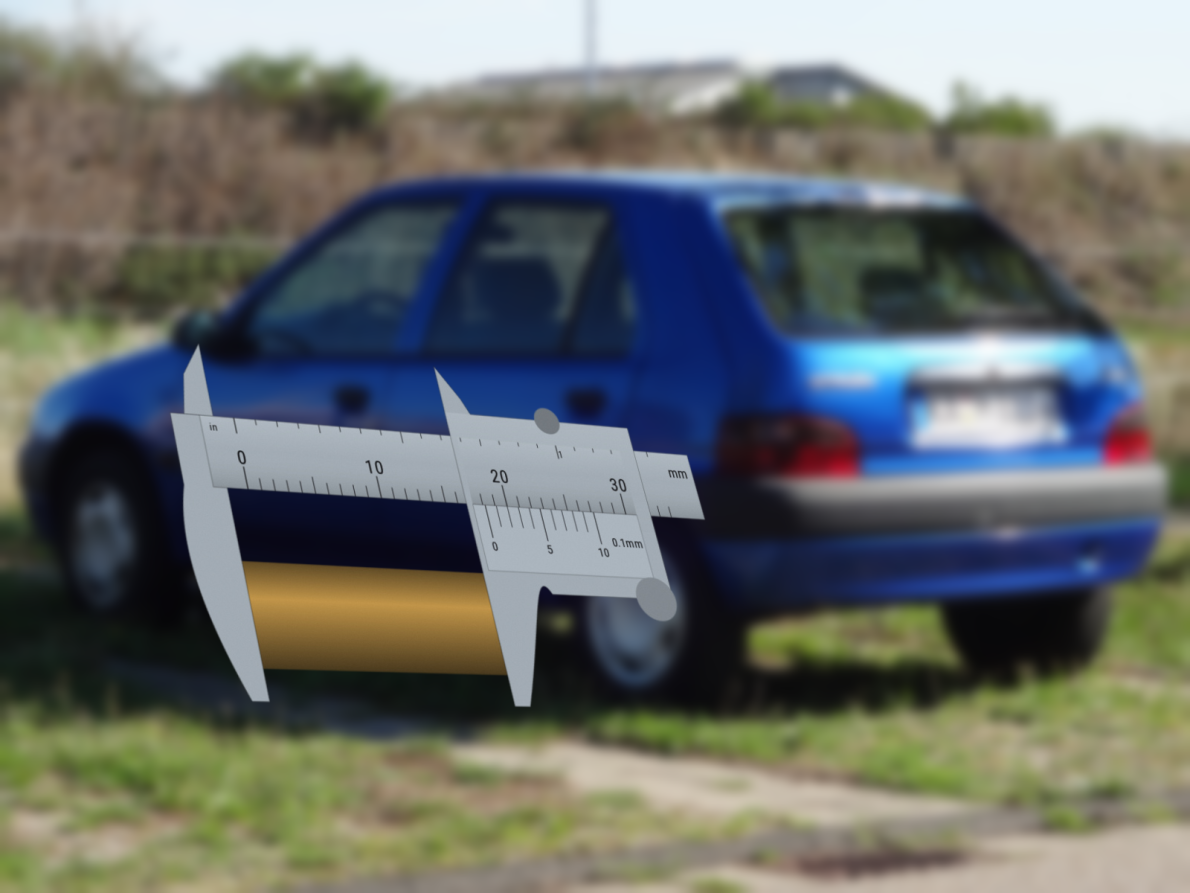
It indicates 18.2 mm
